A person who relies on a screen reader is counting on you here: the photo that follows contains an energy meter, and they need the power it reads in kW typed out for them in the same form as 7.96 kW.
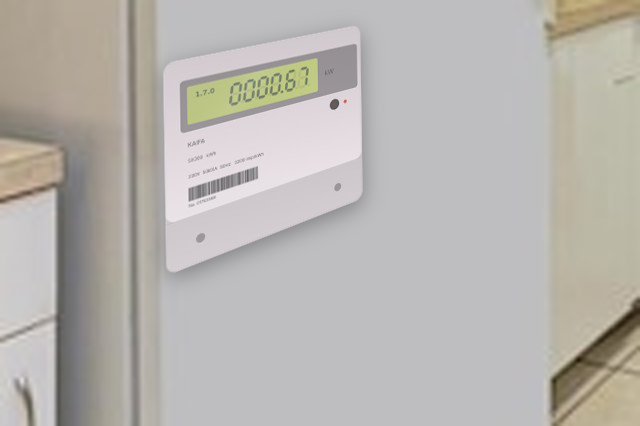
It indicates 0.67 kW
